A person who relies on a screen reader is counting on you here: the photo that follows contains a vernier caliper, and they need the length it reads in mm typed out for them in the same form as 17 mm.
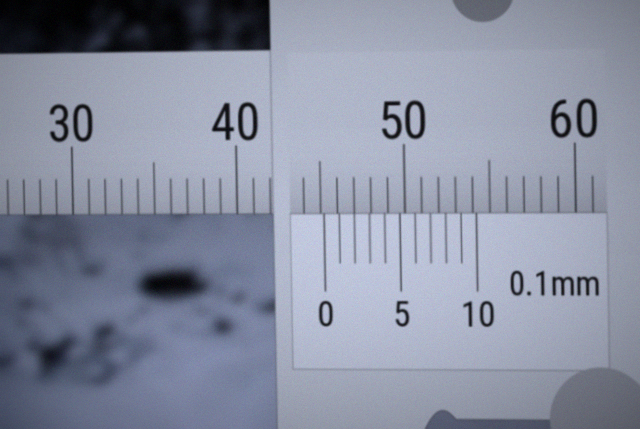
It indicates 45.2 mm
